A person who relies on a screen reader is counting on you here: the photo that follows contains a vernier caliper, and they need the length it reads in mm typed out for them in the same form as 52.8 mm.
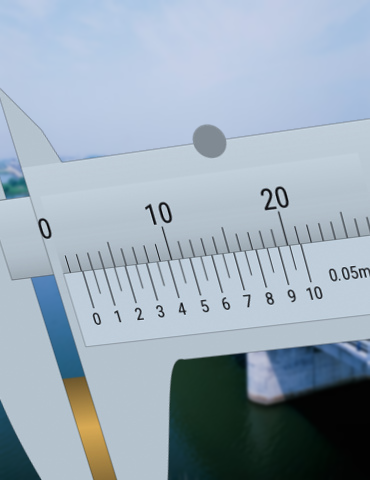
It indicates 2.1 mm
